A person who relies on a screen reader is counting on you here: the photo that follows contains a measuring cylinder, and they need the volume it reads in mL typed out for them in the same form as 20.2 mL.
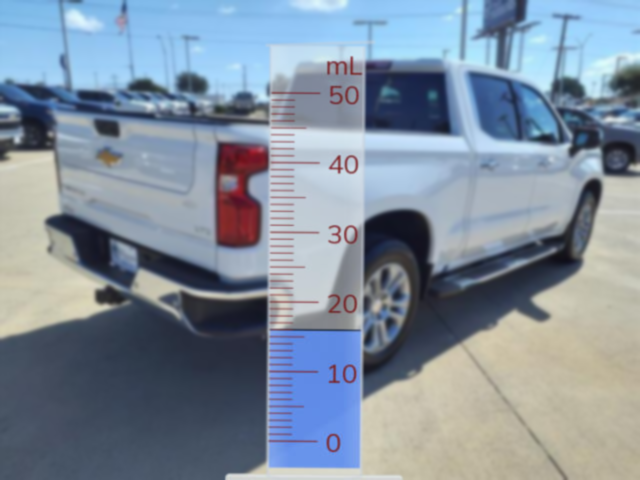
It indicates 16 mL
